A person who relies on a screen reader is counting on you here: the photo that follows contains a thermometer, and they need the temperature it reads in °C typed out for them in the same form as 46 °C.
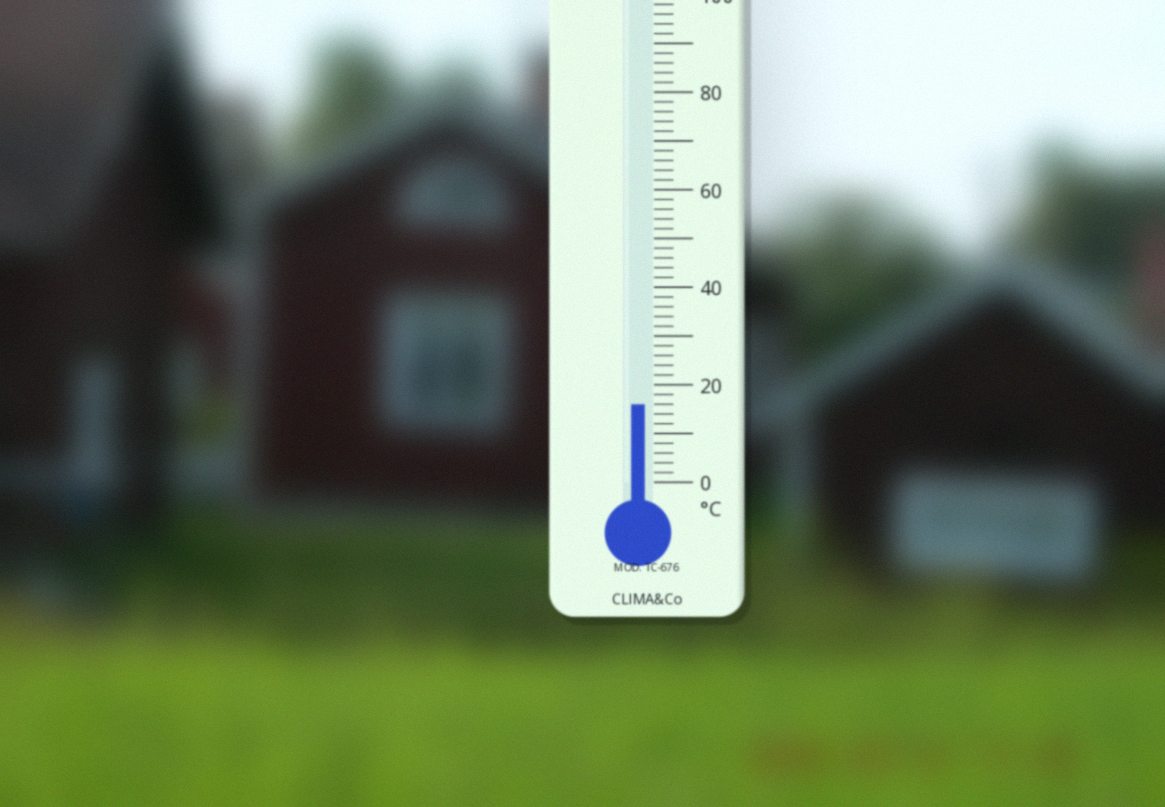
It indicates 16 °C
